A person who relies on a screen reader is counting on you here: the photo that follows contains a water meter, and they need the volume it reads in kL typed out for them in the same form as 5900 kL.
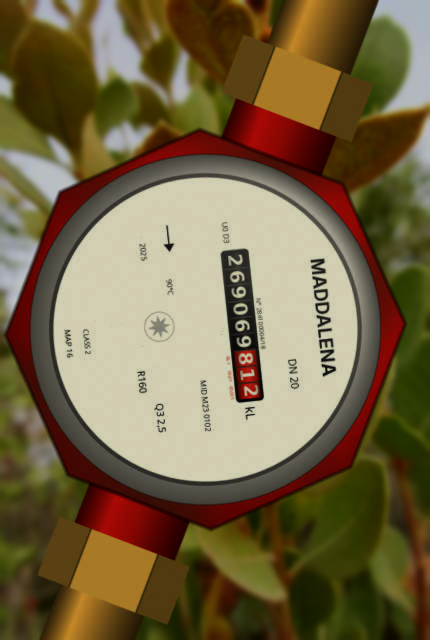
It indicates 269069.812 kL
